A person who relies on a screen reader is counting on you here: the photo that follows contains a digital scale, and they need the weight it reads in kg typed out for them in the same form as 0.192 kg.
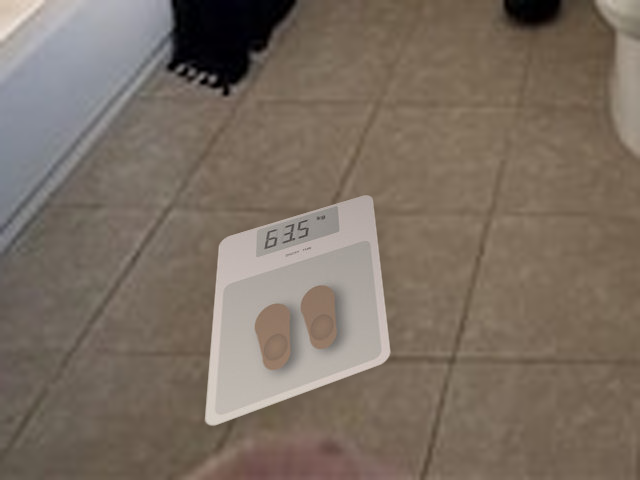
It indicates 63.5 kg
